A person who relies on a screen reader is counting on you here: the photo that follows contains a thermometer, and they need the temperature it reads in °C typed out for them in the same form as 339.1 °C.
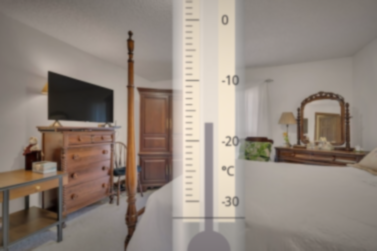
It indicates -17 °C
